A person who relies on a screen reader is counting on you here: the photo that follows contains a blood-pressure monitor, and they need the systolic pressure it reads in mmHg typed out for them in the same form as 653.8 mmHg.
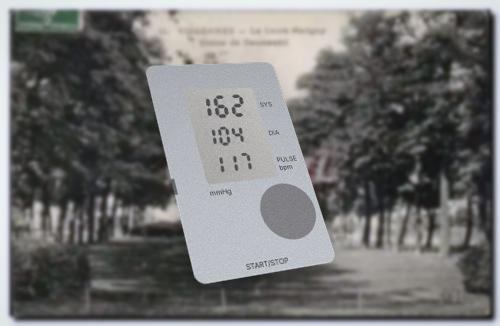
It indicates 162 mmHg
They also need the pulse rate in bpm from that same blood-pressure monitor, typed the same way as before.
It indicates 117 bpm
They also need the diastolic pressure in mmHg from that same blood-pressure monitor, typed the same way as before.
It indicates 104 mmHg
